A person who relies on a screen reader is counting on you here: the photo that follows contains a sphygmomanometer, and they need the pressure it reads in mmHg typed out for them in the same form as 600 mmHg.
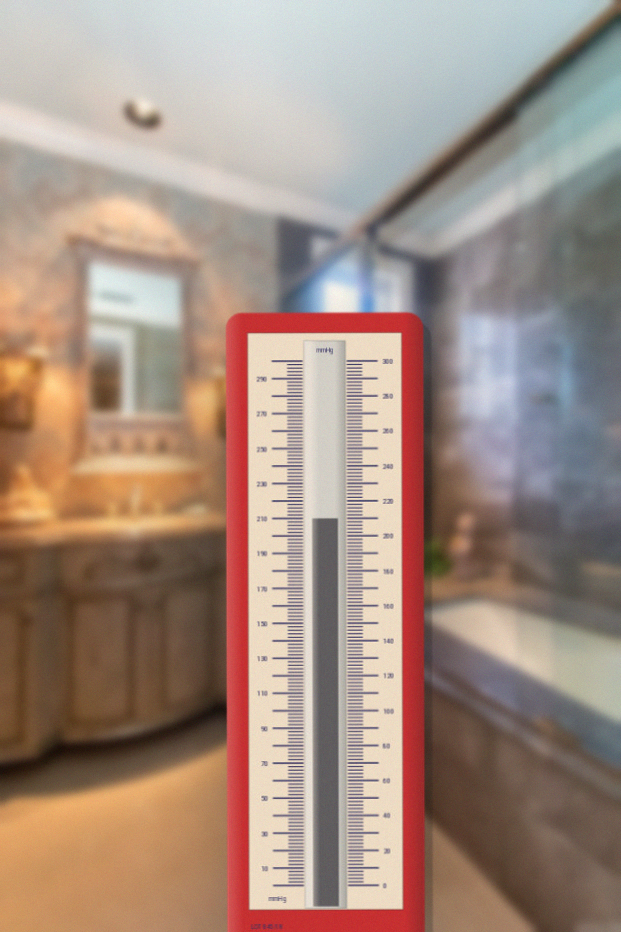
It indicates 210 mmHg
